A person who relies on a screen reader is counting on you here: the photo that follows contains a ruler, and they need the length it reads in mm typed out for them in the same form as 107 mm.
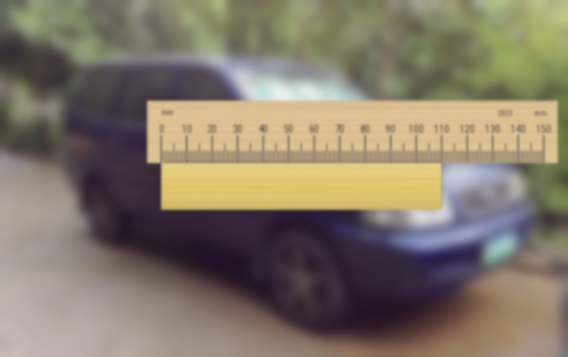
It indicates 110 mm
